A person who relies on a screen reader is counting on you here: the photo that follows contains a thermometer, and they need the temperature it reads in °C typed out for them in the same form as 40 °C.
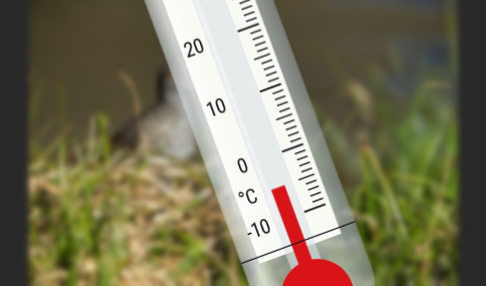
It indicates -5 °C
